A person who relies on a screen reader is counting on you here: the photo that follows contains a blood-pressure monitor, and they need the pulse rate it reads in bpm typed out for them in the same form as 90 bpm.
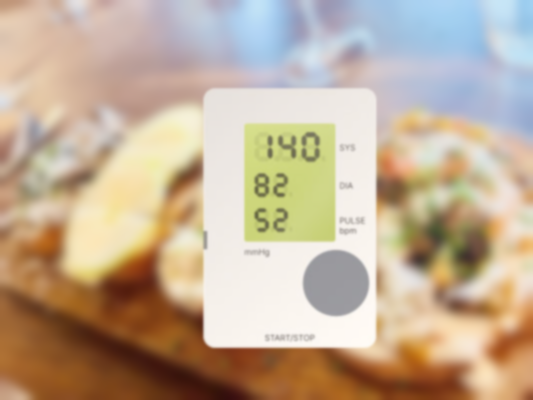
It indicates 52 bpm
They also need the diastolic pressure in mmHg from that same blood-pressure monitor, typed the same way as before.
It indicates 82 mmHg
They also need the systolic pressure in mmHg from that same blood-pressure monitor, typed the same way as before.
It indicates 140 mmHg
